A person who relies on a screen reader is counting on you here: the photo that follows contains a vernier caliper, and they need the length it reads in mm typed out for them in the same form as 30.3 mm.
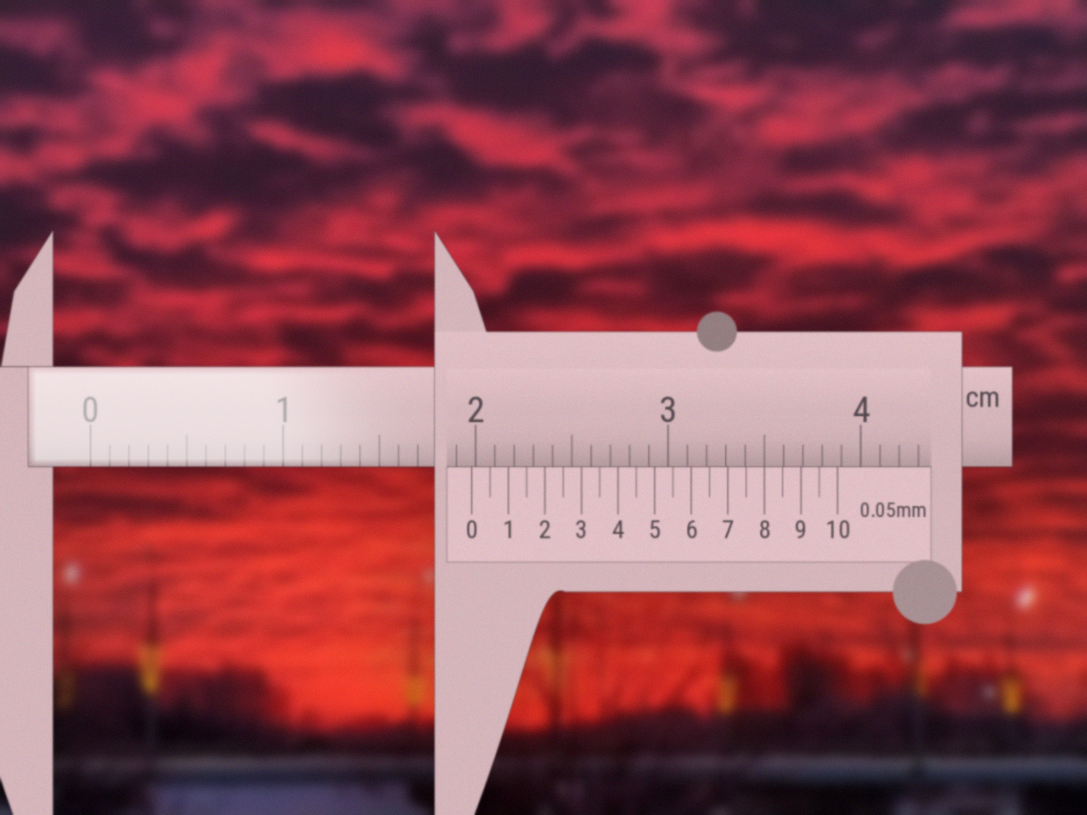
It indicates 19.8 mm
